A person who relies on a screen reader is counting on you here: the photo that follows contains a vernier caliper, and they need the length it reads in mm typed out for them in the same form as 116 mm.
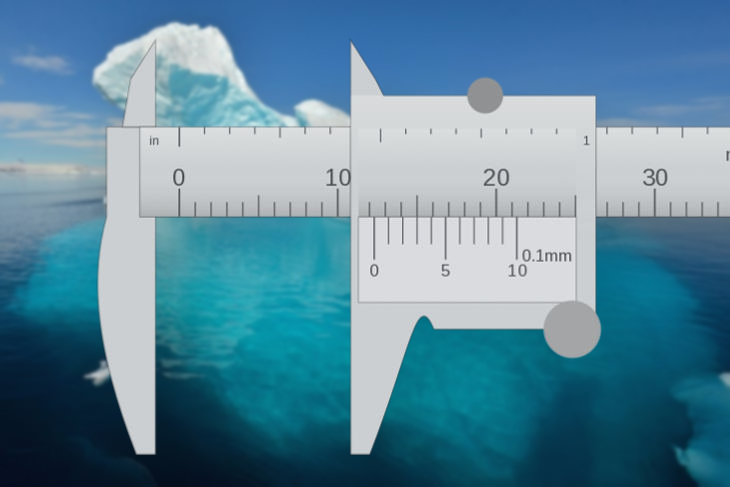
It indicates 12.3 mm
